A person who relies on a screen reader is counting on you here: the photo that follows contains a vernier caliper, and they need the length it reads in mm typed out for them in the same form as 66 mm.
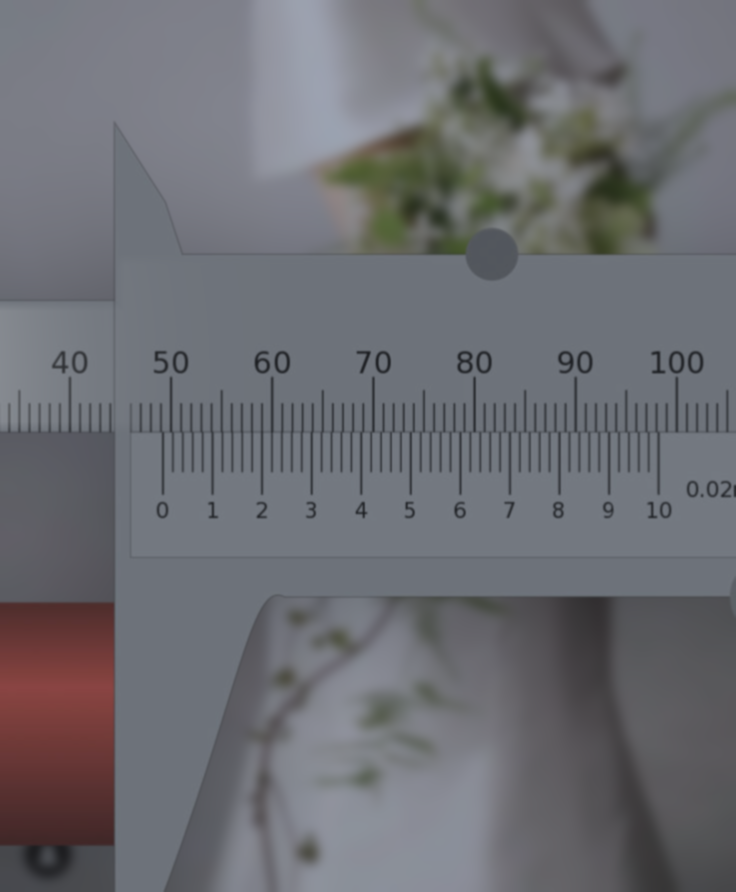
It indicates 49.2 mm
